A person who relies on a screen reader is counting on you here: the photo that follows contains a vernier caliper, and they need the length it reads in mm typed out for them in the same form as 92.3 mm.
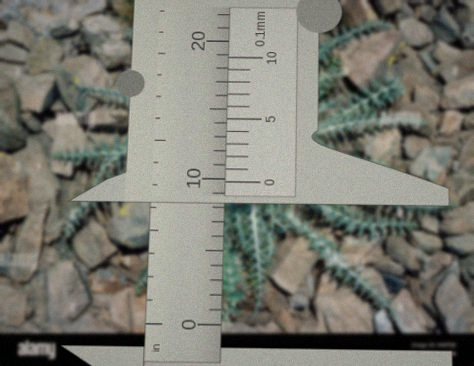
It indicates 9.8 mm
